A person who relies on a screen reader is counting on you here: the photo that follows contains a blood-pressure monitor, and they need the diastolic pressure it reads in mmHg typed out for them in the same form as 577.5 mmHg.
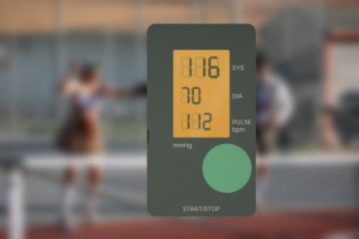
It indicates 70 mmHg
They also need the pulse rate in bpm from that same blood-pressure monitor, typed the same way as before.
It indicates 112 bpm
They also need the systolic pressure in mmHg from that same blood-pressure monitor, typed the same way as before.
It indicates 116 mmHg
